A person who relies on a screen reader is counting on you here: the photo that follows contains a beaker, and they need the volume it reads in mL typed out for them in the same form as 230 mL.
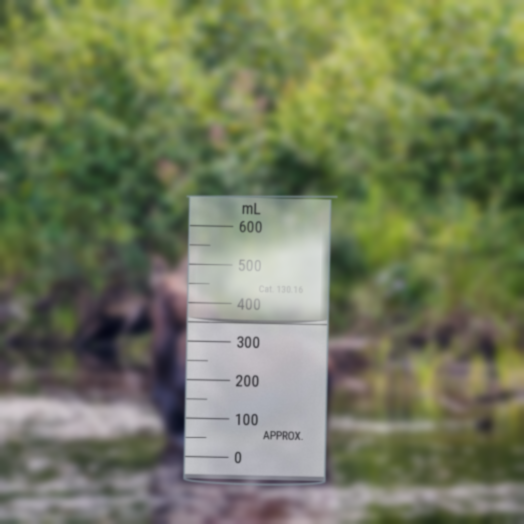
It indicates 350 mL
